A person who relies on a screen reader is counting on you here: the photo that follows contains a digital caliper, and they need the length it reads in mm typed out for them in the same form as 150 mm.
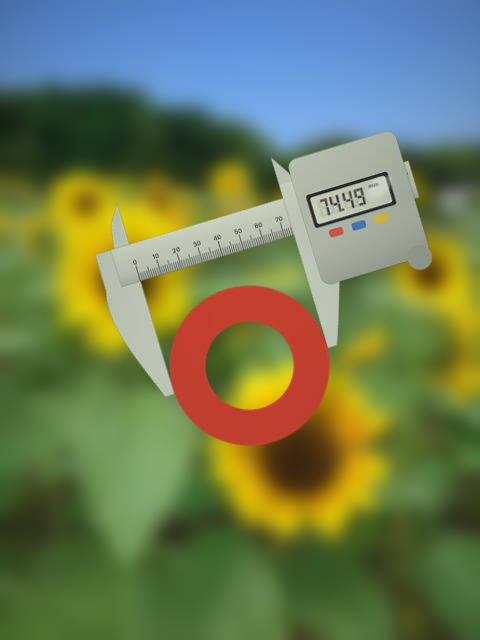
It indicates 74.49 mm
